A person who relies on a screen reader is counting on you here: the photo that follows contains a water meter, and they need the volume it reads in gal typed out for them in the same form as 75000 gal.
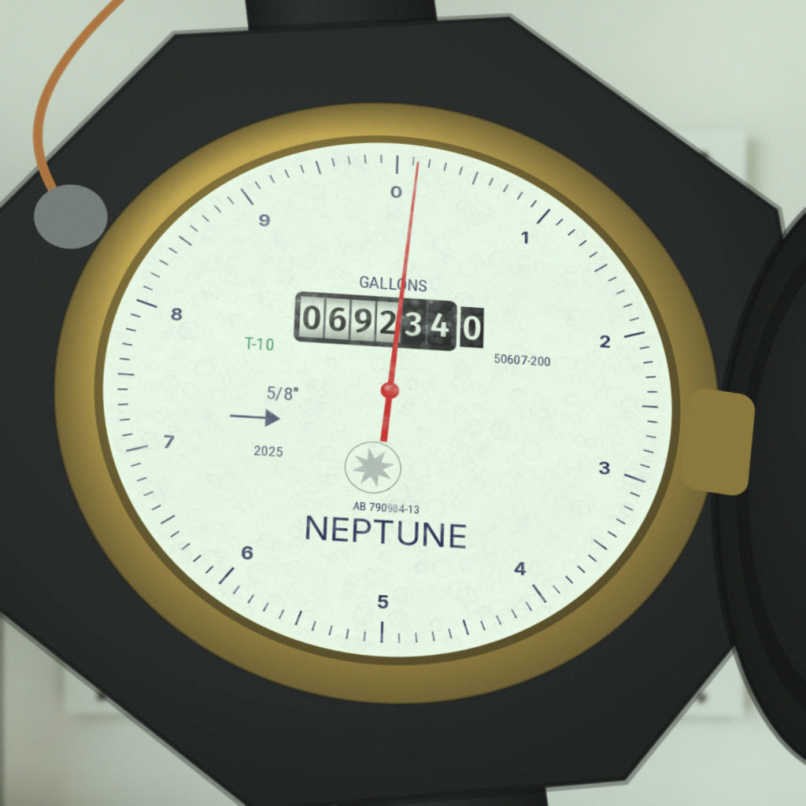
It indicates 692340.1 gal
